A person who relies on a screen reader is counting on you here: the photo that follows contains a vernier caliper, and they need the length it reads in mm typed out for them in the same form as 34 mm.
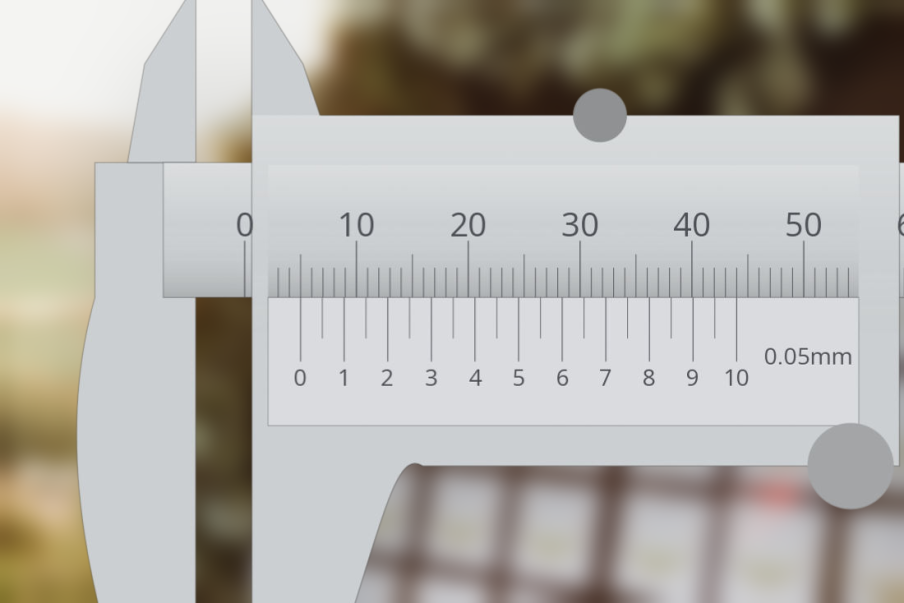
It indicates 5.0 mm
